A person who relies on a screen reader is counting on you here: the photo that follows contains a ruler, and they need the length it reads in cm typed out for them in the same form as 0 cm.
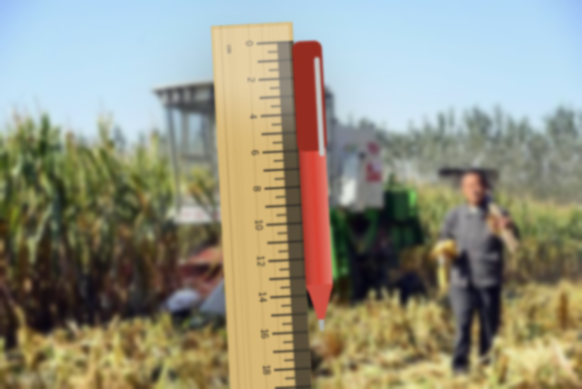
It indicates 16 cm
